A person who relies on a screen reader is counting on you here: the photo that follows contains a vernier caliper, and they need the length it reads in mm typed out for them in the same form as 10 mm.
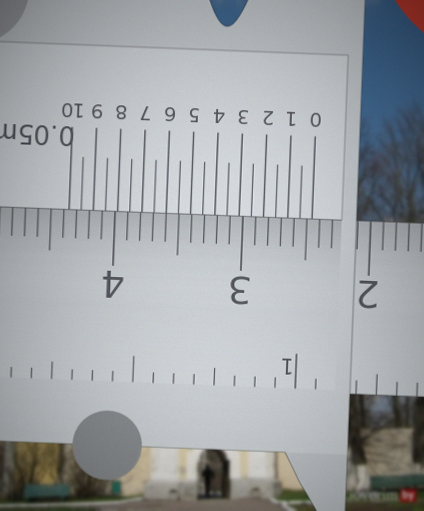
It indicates 24.6 mm
